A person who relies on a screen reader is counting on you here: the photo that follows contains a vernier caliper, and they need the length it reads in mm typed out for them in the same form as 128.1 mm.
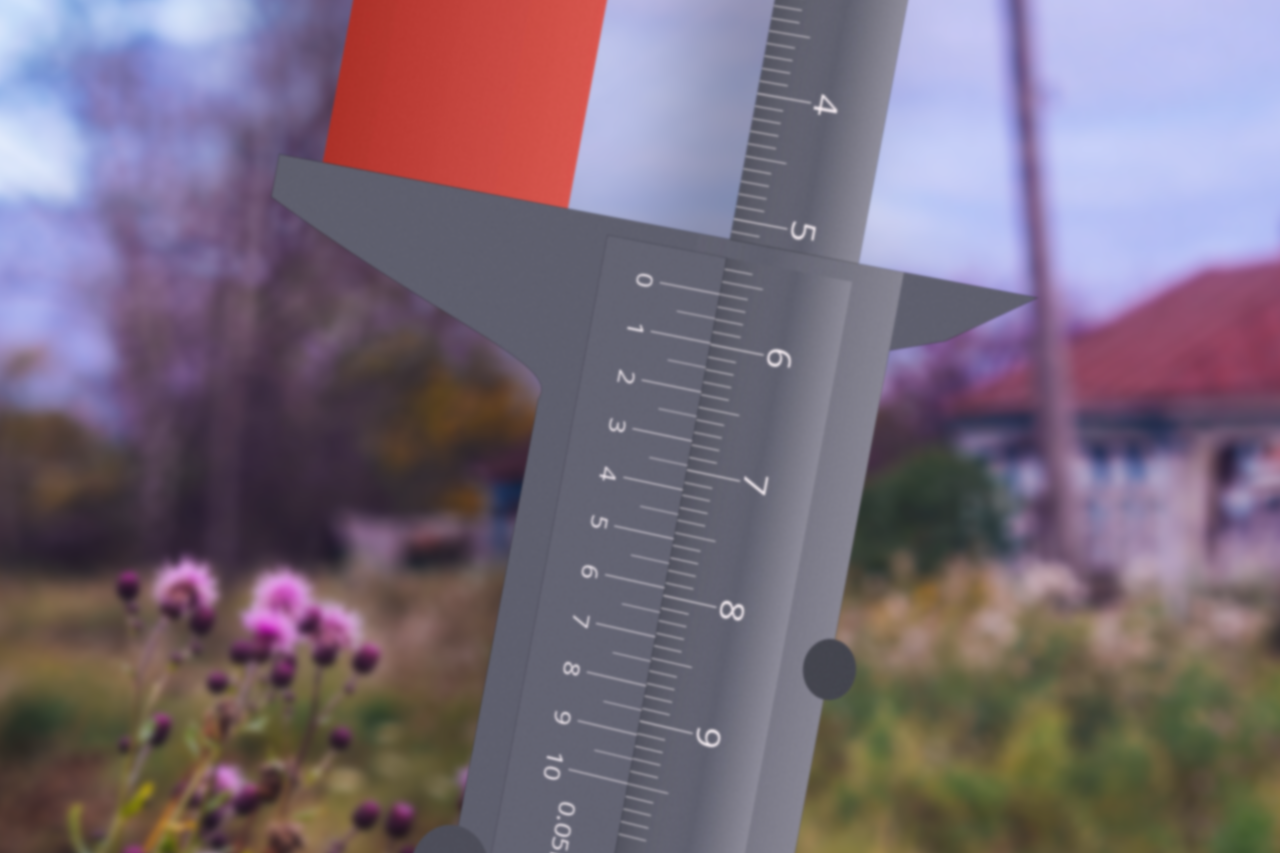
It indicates 56.0 mm
